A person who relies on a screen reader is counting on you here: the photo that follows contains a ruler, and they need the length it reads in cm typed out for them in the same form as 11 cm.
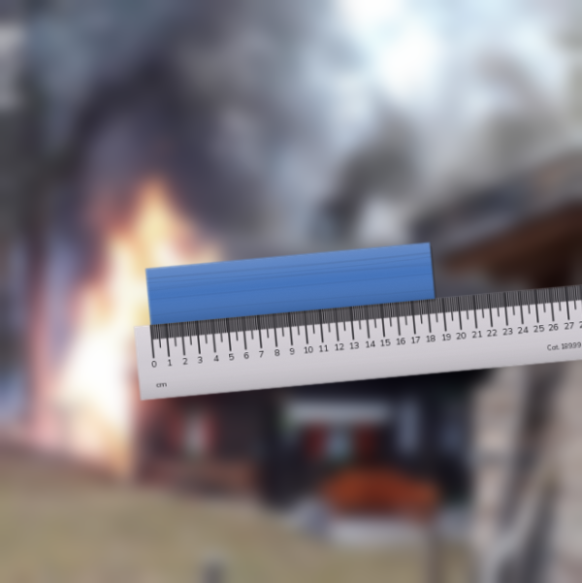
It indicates 18.5 cm
